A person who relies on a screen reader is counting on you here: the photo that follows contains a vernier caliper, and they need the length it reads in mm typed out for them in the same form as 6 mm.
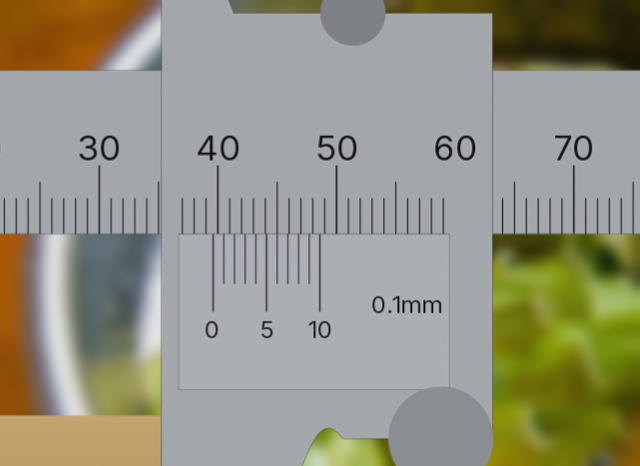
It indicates 39.6 mm
